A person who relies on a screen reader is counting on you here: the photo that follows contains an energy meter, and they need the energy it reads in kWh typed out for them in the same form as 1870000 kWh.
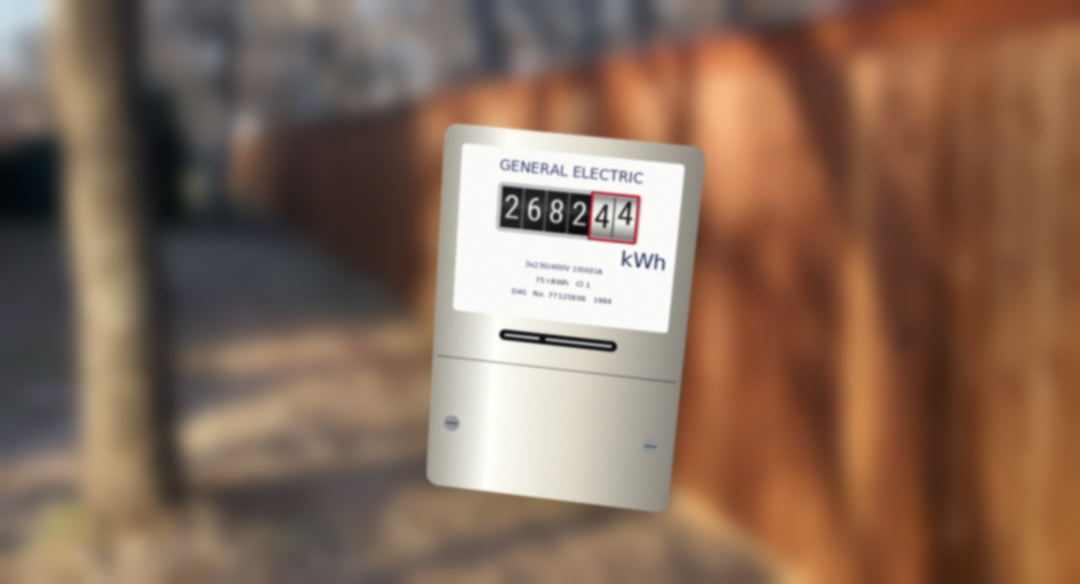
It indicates 2682.44 kWh
